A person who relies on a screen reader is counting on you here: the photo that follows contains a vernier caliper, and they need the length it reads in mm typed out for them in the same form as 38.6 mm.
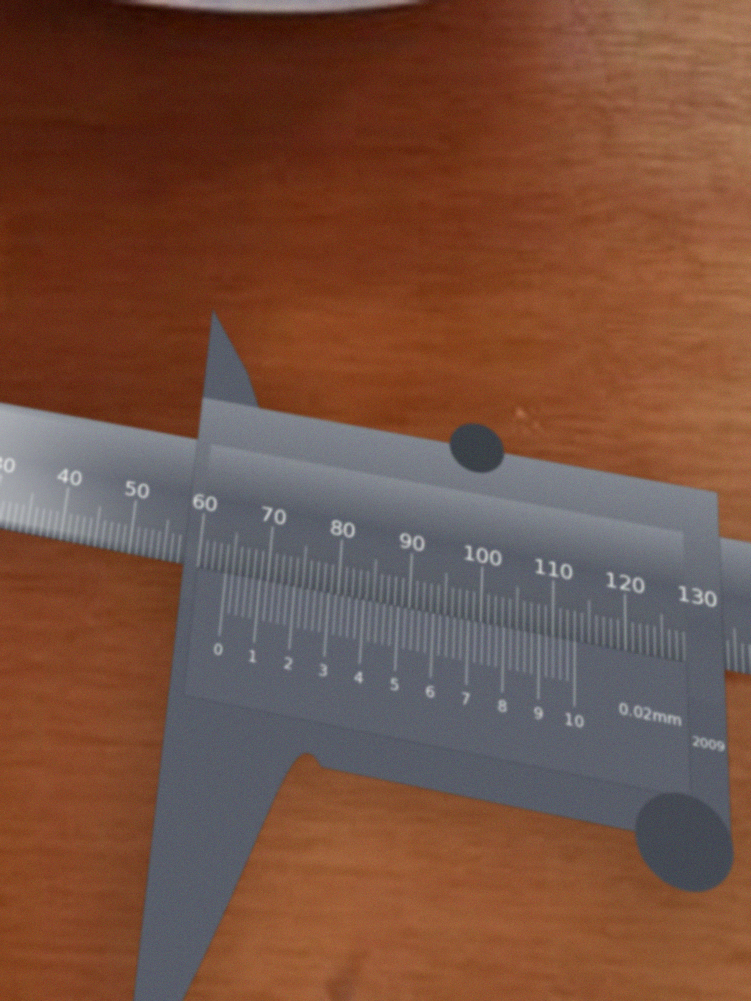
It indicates 64.0 mm
